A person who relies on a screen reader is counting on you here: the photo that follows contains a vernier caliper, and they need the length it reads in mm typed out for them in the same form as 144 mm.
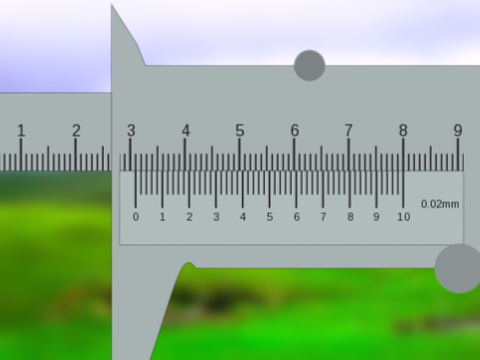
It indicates 31.0 mm
